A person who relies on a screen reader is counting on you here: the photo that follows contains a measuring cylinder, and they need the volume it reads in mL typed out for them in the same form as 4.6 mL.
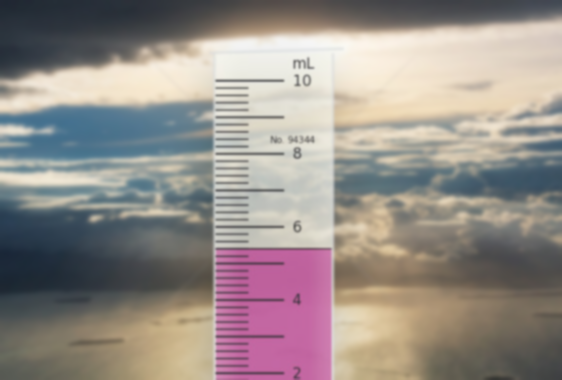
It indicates 5.4 mL
